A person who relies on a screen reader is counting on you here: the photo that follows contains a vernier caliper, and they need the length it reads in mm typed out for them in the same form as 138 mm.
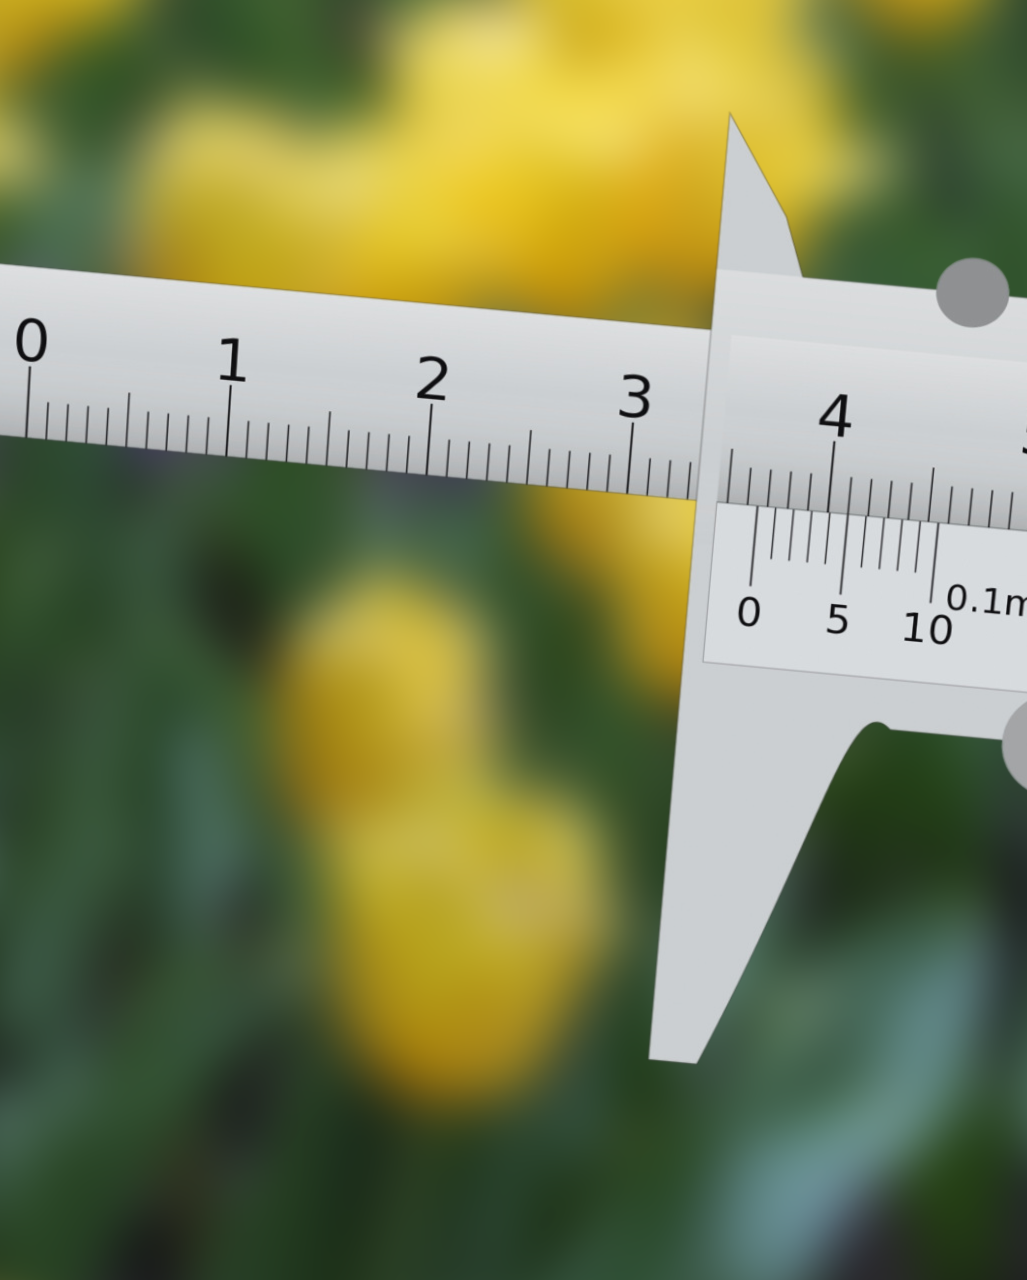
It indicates 36.5 mm
